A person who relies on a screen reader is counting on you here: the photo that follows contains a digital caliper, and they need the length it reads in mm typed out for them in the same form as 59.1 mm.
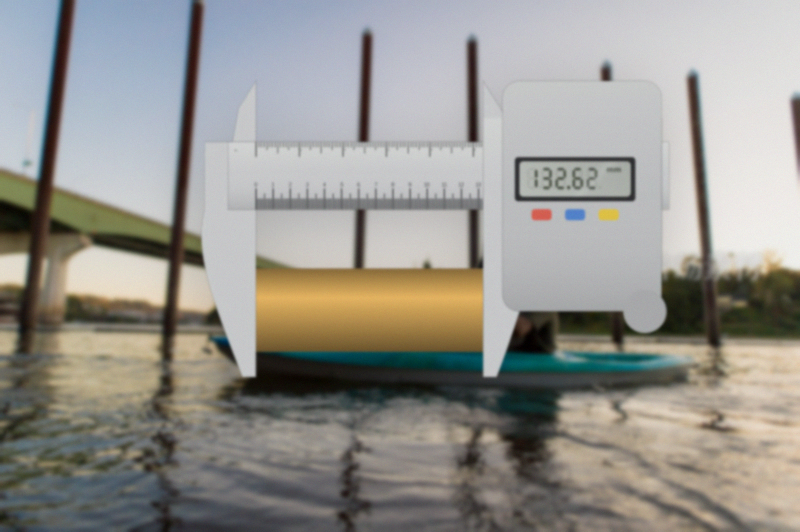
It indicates 132.62 mm
